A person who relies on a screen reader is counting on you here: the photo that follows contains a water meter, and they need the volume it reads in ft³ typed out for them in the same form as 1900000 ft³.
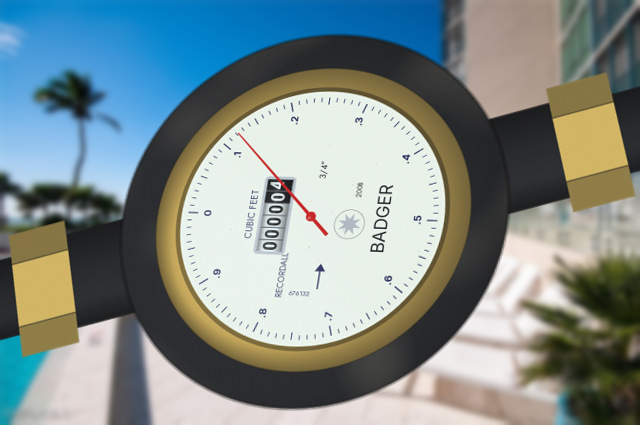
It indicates 4.12 ft³
